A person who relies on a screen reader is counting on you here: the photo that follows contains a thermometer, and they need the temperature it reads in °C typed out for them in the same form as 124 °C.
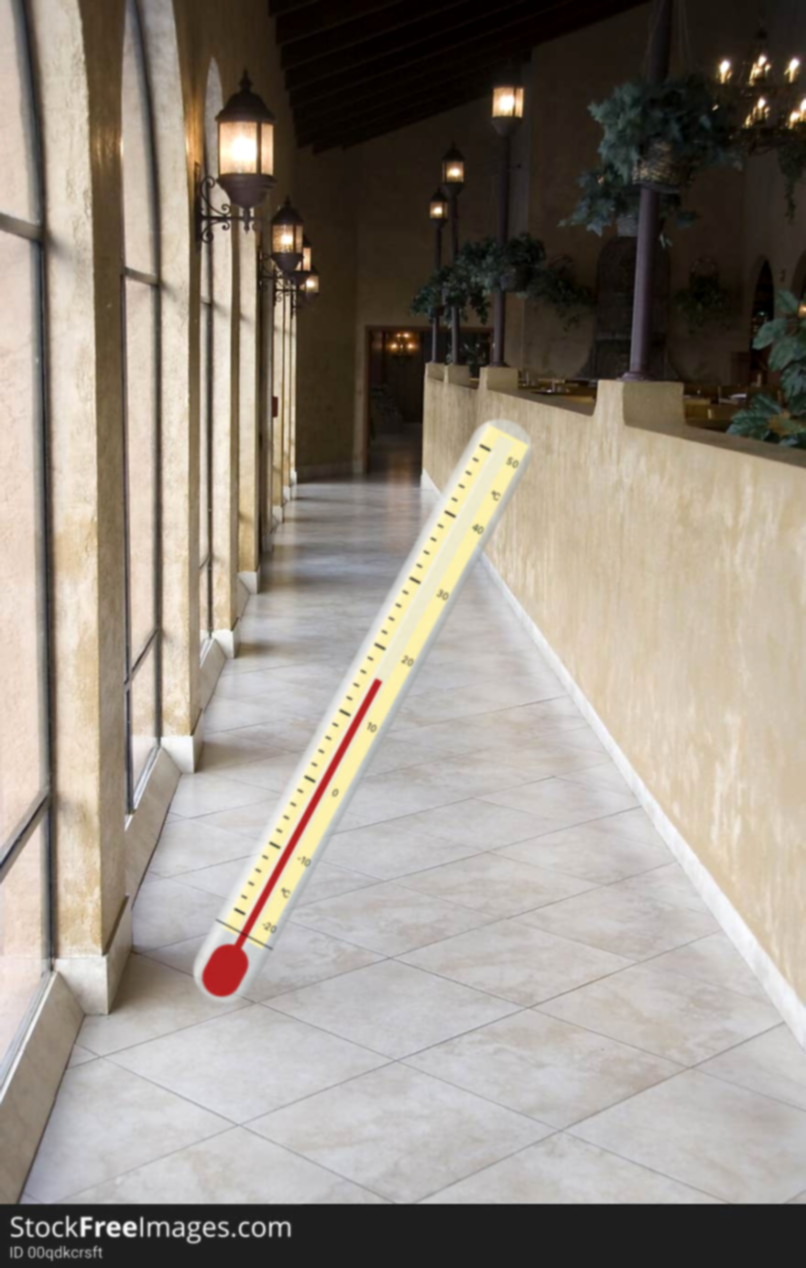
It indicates 16 °C
